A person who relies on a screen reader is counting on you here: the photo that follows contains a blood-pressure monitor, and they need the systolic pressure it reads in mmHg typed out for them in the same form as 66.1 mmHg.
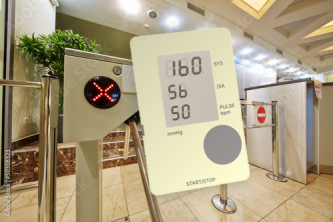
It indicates 160 mmHg
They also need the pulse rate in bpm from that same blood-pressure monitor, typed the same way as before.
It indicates 50 bpm
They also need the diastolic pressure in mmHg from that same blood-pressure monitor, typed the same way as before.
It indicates 56 mmHg
